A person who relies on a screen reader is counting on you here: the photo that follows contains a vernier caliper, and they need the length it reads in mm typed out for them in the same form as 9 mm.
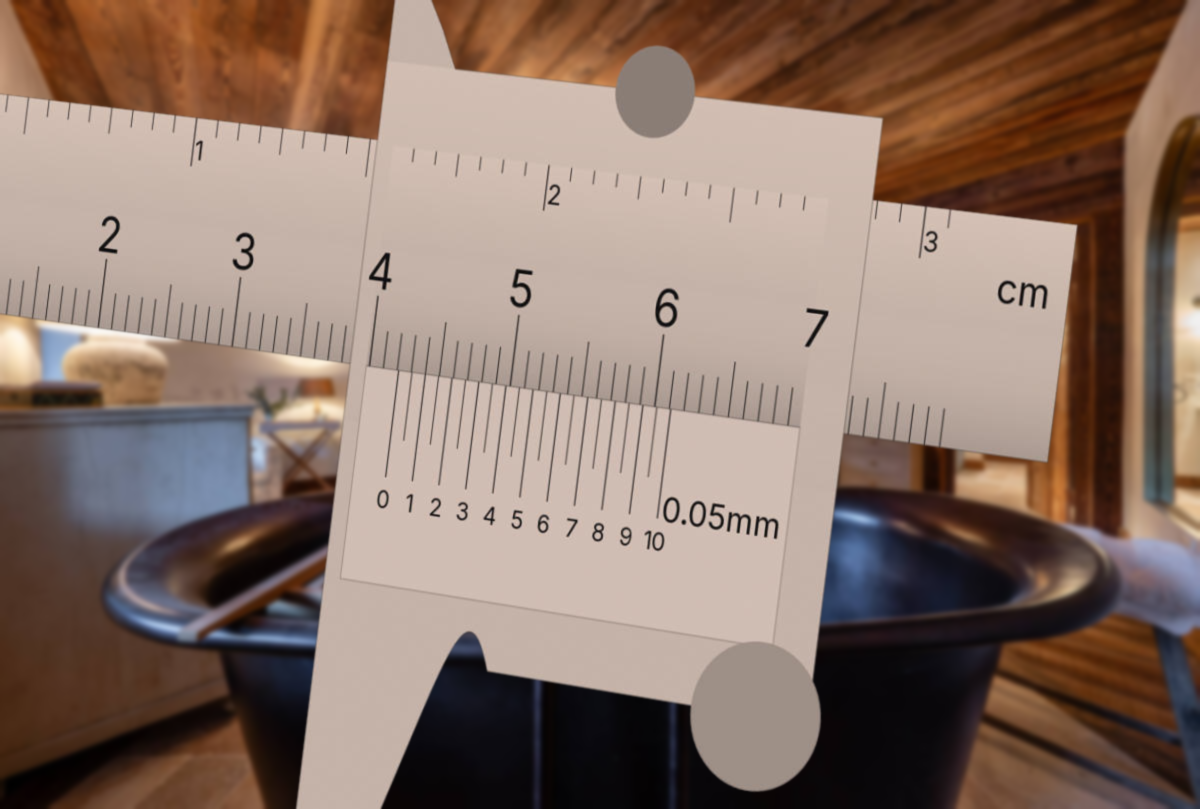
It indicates 42.1 mm
